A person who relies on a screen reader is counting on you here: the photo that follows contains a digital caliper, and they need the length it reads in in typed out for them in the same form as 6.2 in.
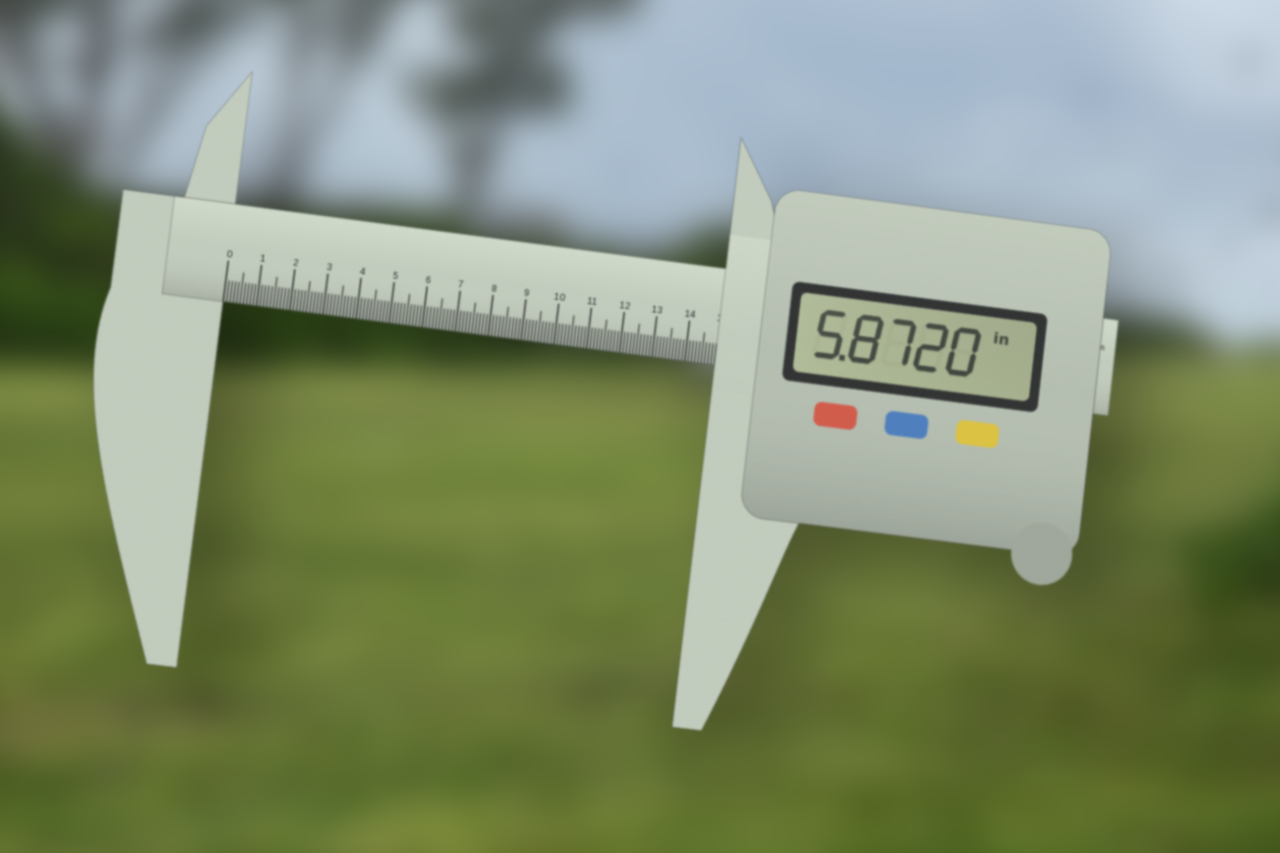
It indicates 5.8720 in
